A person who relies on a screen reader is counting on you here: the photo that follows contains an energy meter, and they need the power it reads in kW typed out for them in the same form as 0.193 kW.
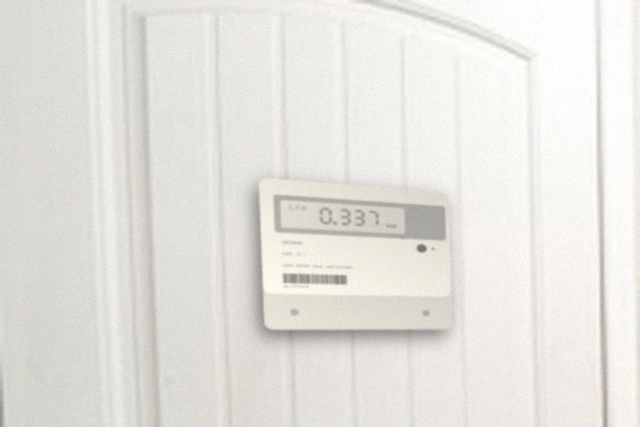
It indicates 0.337 kW
